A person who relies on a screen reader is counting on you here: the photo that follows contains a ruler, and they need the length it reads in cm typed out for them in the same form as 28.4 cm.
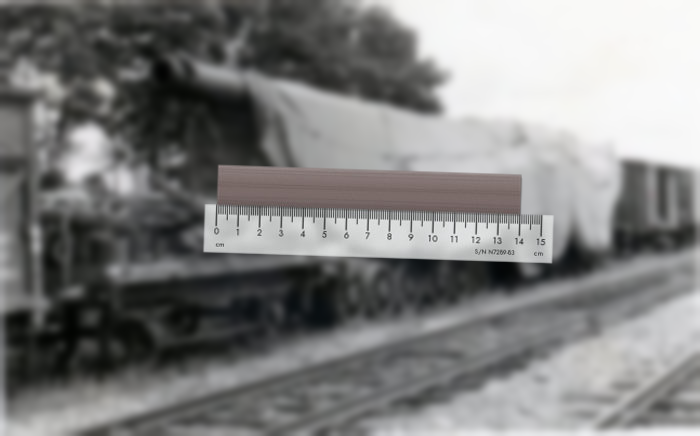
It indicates 14 cm
